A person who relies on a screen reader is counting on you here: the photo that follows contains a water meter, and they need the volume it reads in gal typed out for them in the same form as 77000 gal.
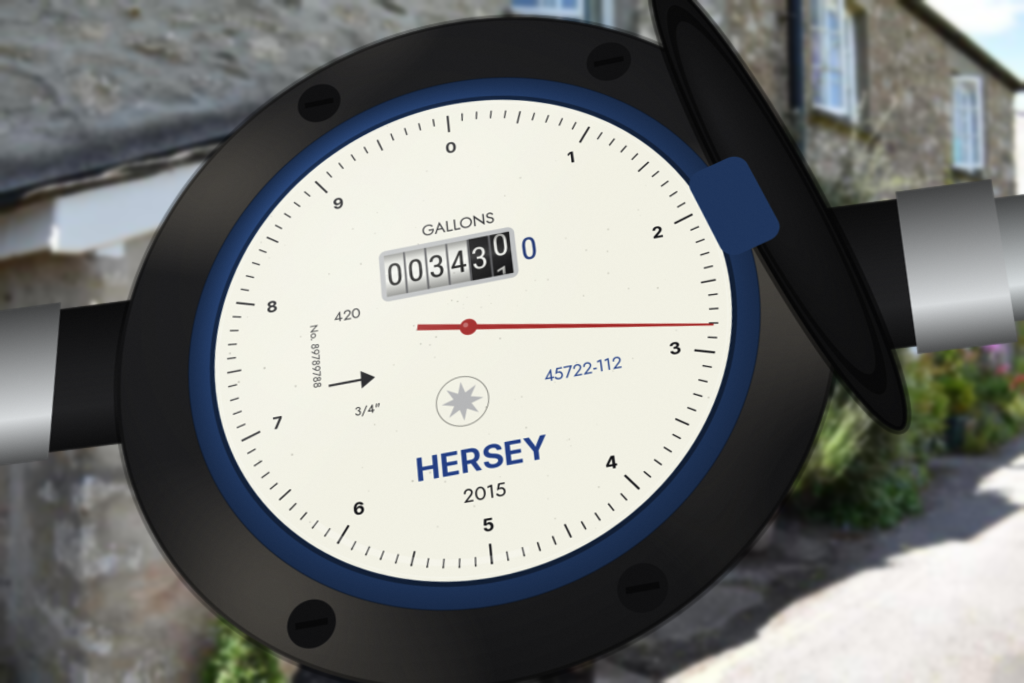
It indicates 34302.8 gal
